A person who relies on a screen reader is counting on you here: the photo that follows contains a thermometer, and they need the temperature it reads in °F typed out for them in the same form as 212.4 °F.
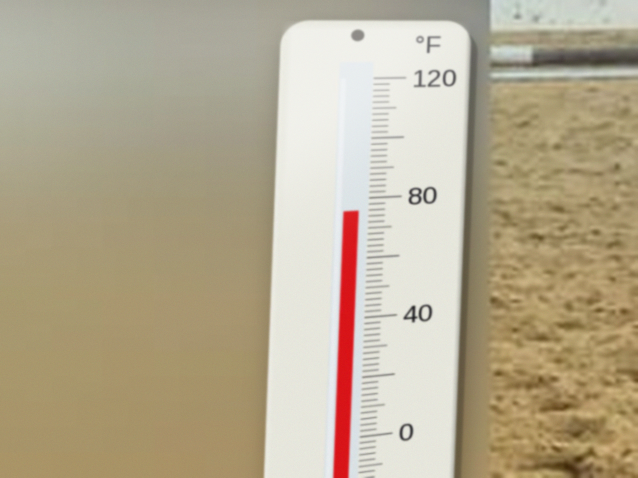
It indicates 76 °F
